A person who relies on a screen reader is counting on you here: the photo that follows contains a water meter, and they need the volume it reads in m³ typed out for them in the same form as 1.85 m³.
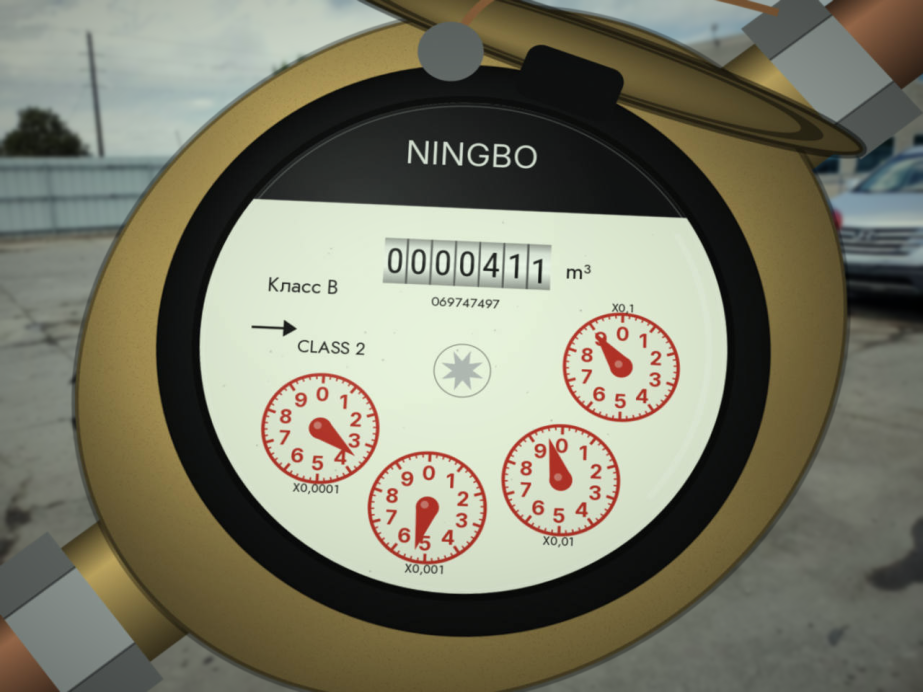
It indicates 410.8953 m³
